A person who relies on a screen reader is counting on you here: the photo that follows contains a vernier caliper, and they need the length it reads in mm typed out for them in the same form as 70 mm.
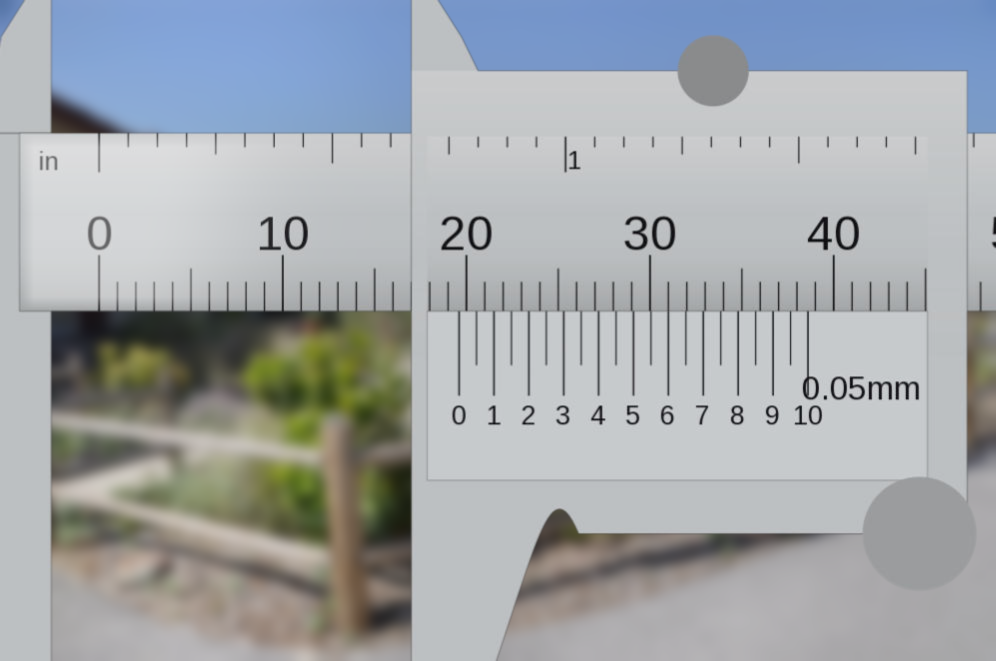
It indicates 19.6 mm
